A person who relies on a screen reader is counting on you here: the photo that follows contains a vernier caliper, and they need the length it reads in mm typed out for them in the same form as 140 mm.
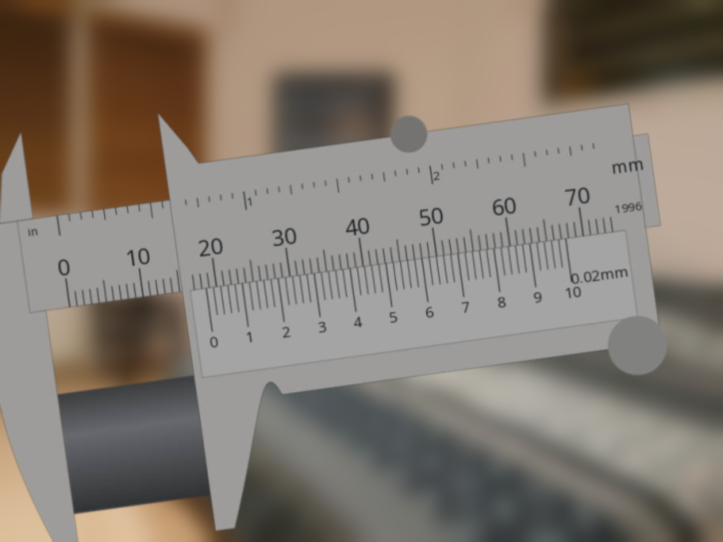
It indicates 18.6 mm
